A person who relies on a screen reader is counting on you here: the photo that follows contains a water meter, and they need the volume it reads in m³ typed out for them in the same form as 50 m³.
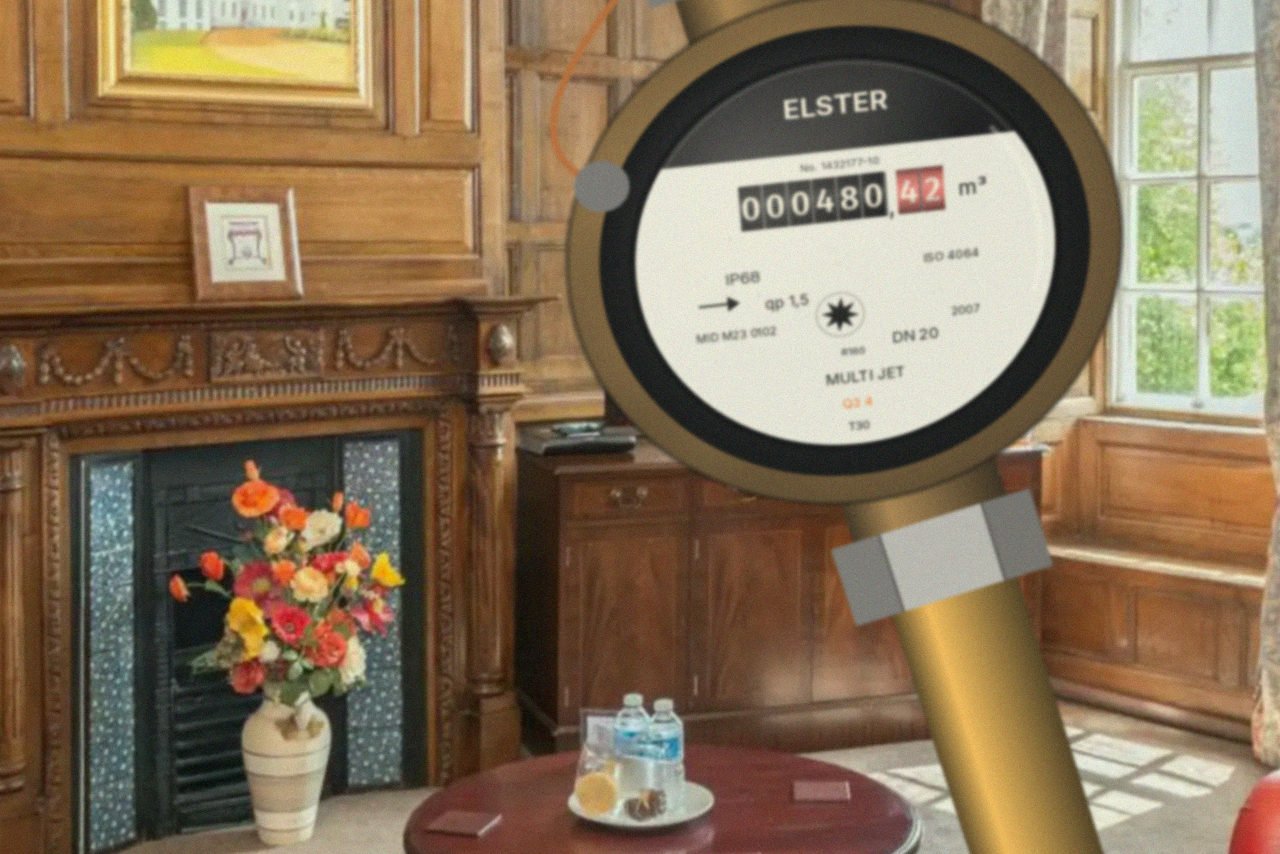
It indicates 480.42 m³
